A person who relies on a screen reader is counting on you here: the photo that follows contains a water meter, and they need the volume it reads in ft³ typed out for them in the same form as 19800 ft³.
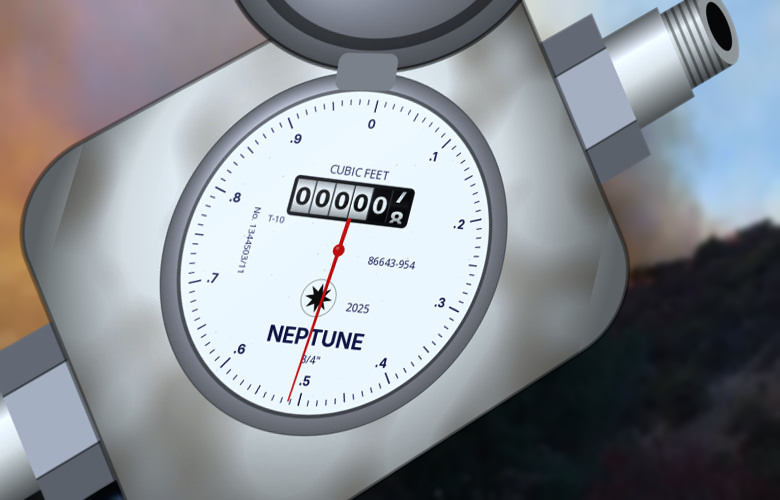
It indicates 7.51 ft³
